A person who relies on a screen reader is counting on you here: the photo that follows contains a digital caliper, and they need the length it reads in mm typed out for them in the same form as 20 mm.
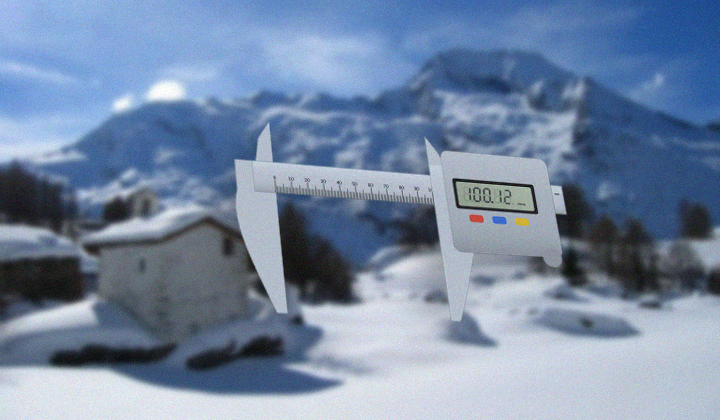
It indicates 100.12 mm
